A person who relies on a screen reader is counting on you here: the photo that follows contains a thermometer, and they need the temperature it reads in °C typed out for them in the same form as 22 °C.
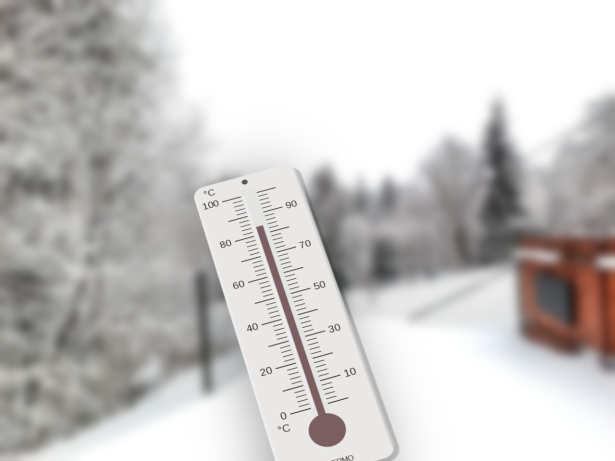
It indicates 84 °C
